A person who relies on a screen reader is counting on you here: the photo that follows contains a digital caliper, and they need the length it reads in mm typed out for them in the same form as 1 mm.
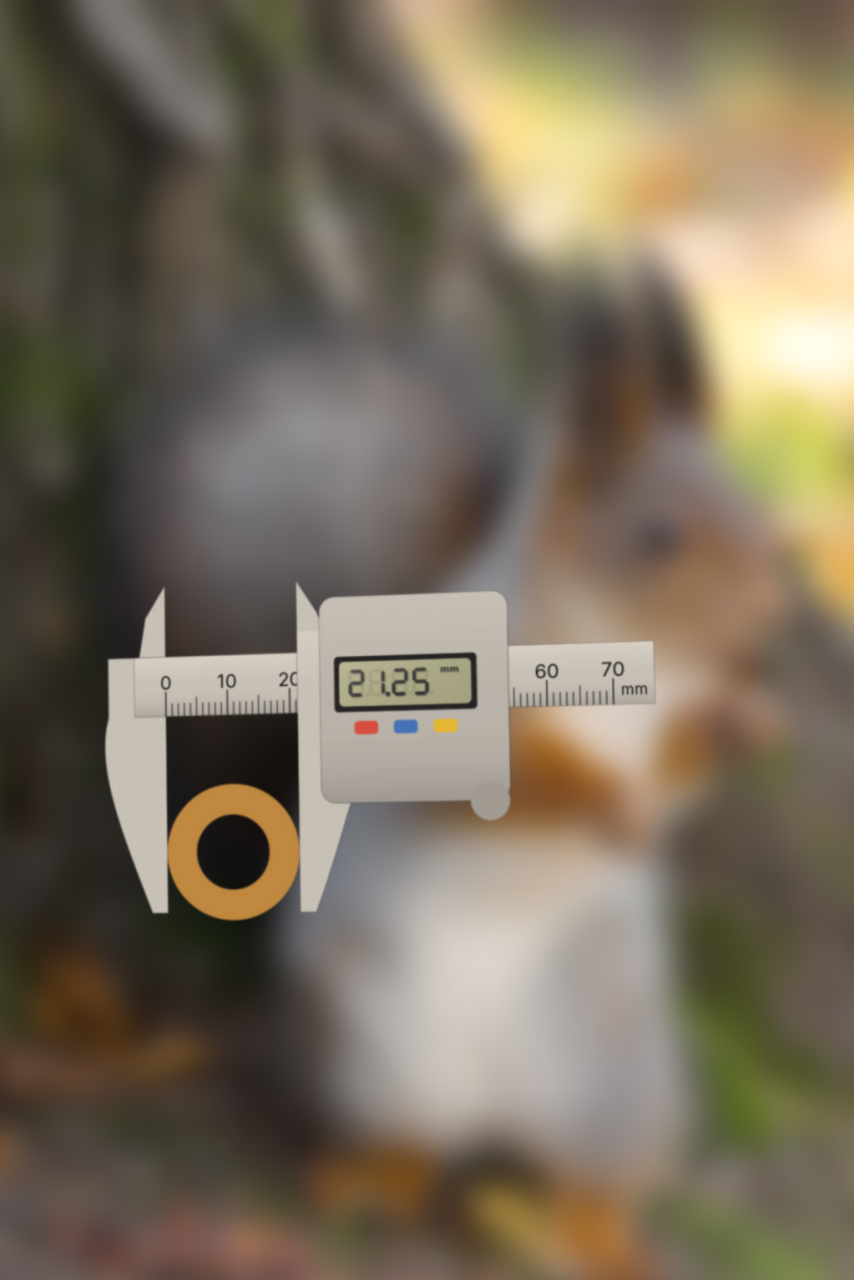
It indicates 21.25 mm
